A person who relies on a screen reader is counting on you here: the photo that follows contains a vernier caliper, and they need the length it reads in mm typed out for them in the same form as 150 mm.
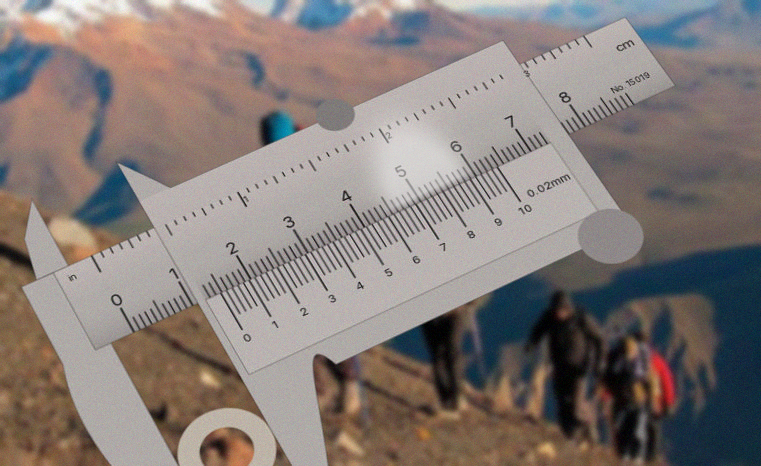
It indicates 14.8 mm
